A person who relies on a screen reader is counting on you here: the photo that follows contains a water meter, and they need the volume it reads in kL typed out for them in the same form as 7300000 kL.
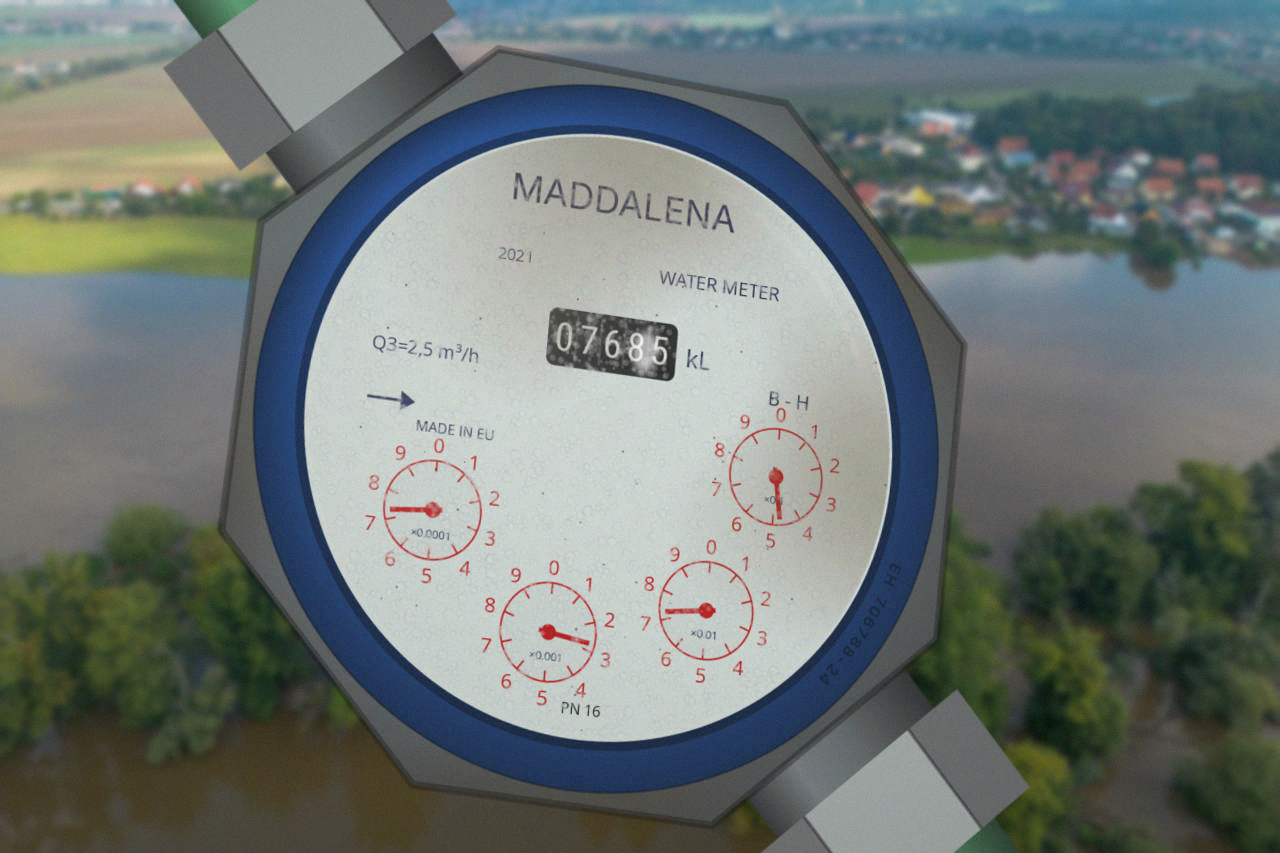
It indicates 7685.4727 kL
